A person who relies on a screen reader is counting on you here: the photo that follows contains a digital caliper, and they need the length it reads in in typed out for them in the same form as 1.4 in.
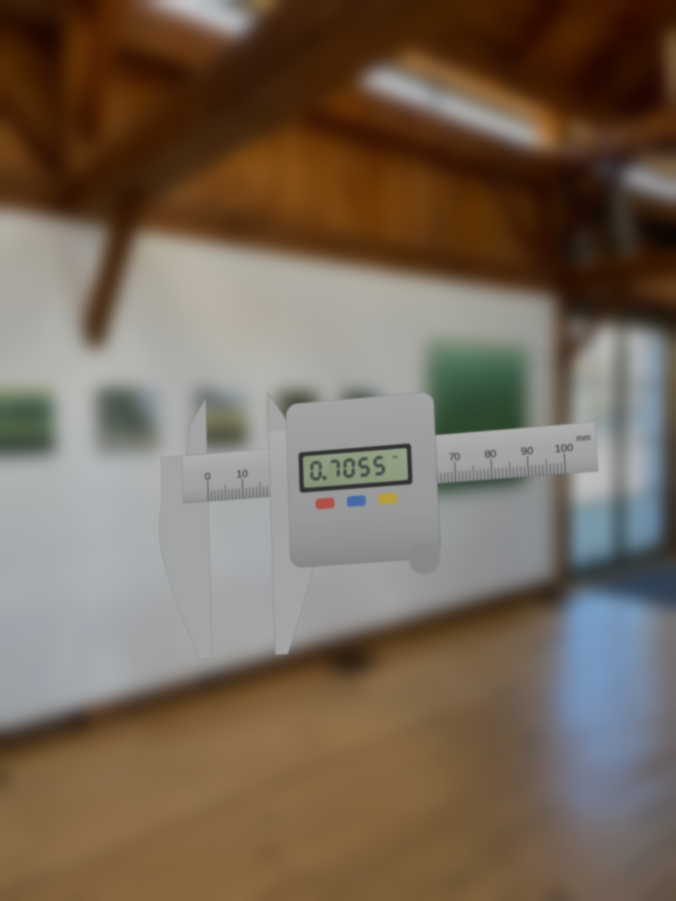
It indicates 0.7055 in
